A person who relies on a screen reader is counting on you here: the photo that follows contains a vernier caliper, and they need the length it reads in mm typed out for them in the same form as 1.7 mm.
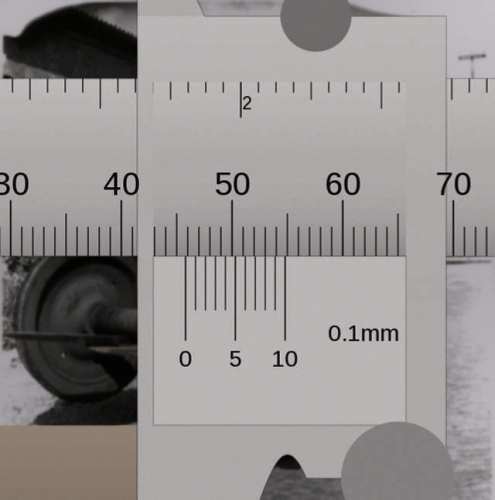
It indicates 45.8 mm
